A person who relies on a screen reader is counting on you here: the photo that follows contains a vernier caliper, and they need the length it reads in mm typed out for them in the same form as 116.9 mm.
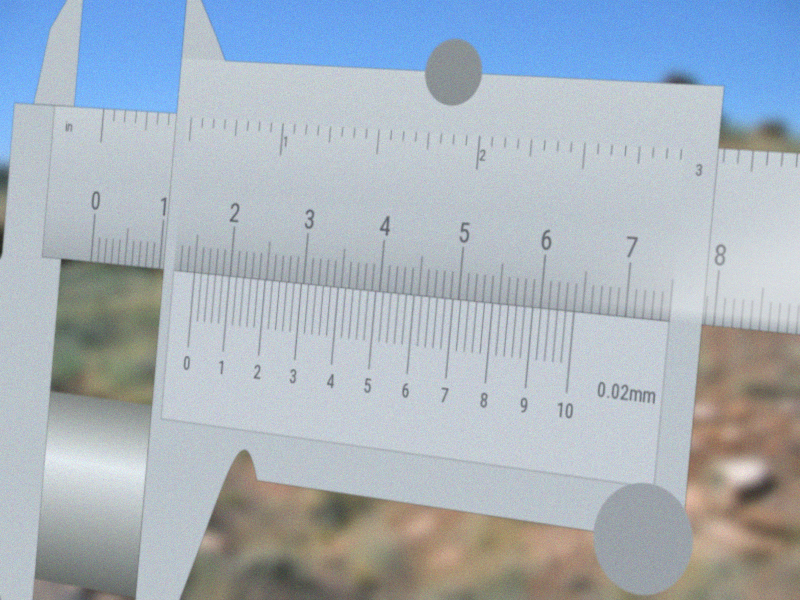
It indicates 15.0 mm
